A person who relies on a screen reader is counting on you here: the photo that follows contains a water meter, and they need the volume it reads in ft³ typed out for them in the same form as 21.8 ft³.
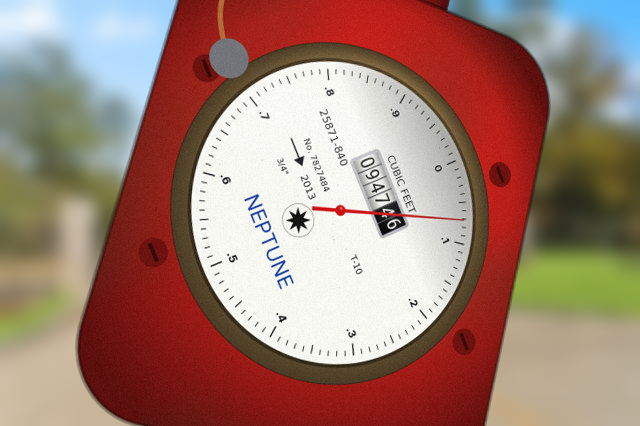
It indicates 94746.07 ft³
